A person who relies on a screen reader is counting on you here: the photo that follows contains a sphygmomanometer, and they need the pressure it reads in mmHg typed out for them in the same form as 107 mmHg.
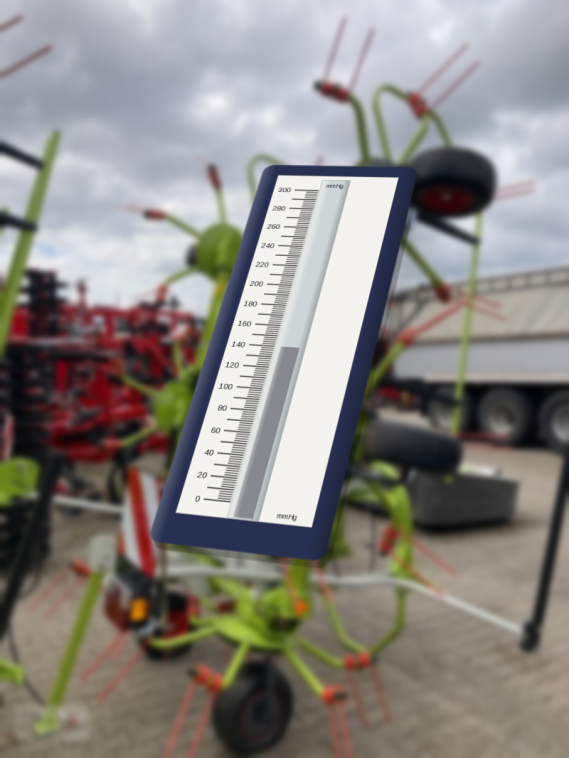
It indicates 140 mmHg
